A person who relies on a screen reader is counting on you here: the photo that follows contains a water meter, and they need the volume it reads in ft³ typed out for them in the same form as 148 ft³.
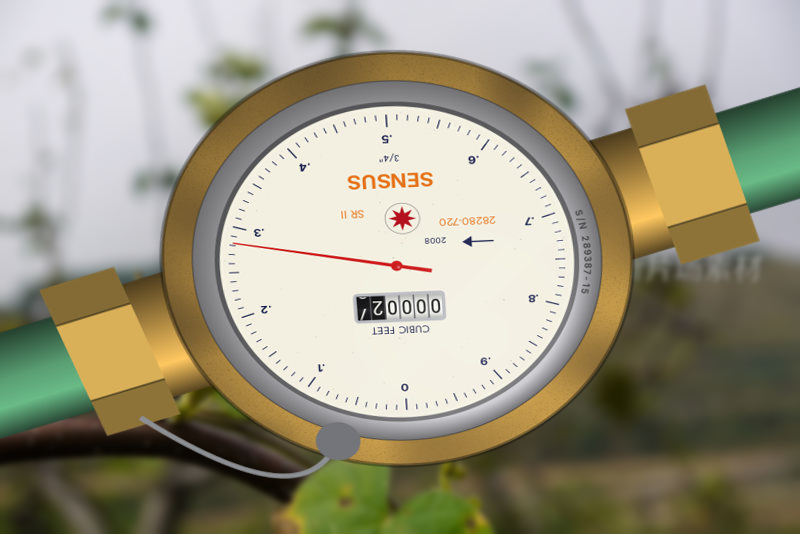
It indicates 27.28 ft³
